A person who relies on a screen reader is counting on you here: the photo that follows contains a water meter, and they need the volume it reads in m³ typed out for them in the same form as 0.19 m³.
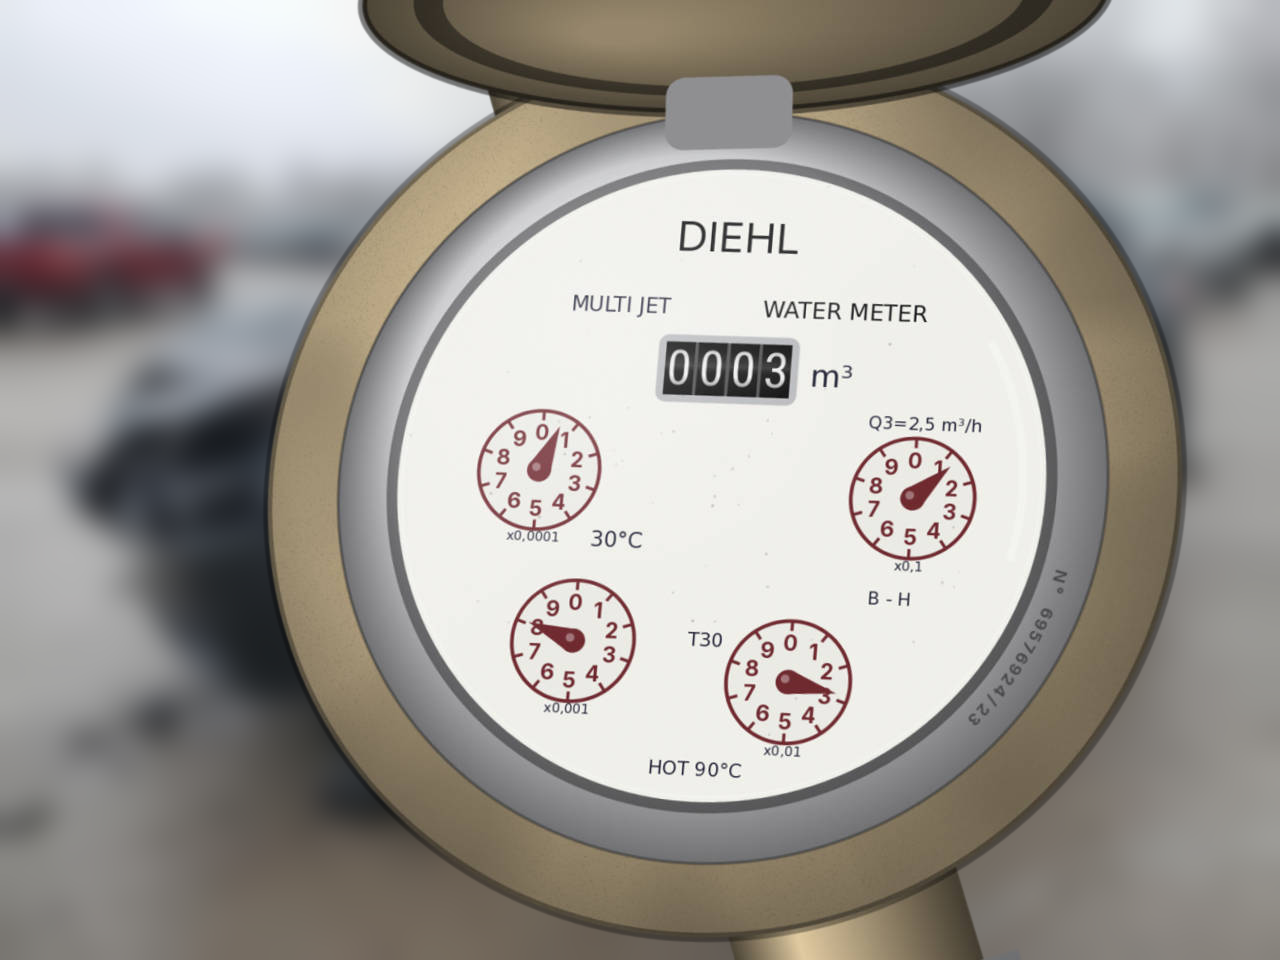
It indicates 3.1280 m³
